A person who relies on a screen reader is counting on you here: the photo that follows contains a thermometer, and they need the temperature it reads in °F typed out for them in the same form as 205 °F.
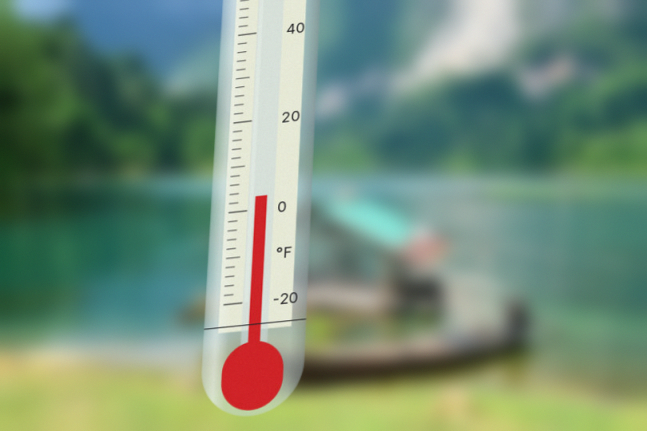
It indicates 3 °F
